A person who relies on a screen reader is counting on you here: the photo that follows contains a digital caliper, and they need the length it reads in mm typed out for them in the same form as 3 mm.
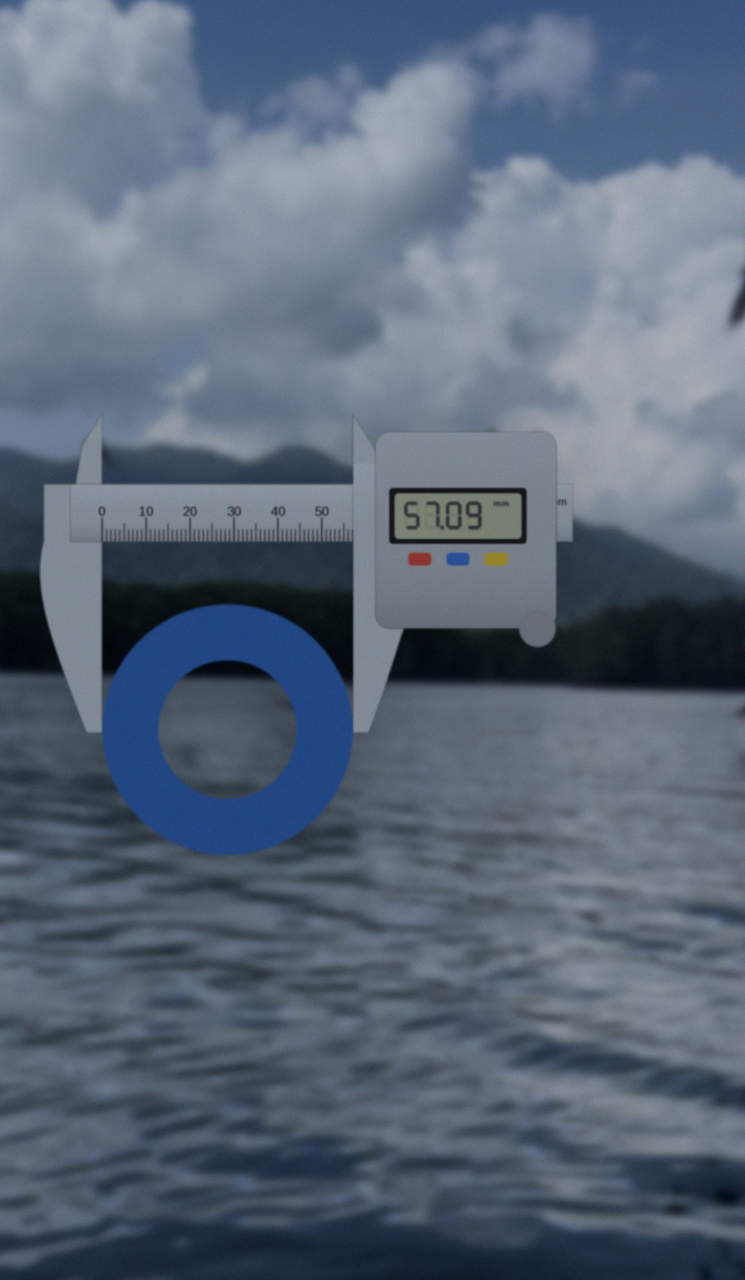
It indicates 57.09 mm
